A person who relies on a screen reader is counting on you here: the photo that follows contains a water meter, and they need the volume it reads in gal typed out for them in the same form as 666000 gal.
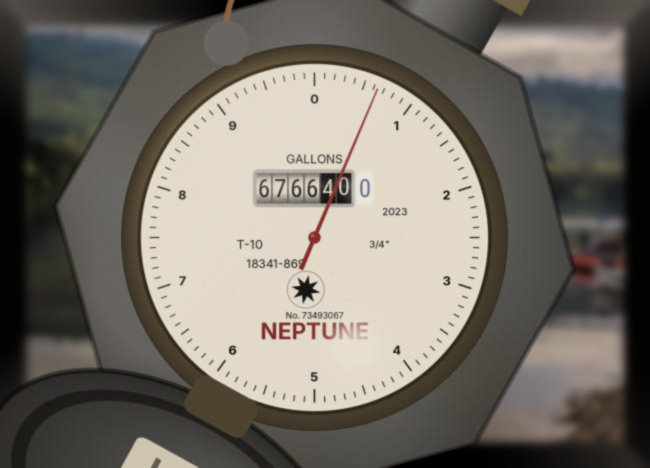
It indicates 6766400.6 gal
